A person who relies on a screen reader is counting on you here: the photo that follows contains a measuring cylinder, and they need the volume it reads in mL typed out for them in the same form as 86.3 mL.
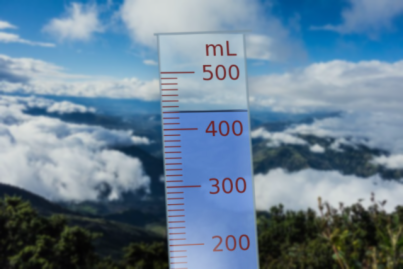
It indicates 430 mL
